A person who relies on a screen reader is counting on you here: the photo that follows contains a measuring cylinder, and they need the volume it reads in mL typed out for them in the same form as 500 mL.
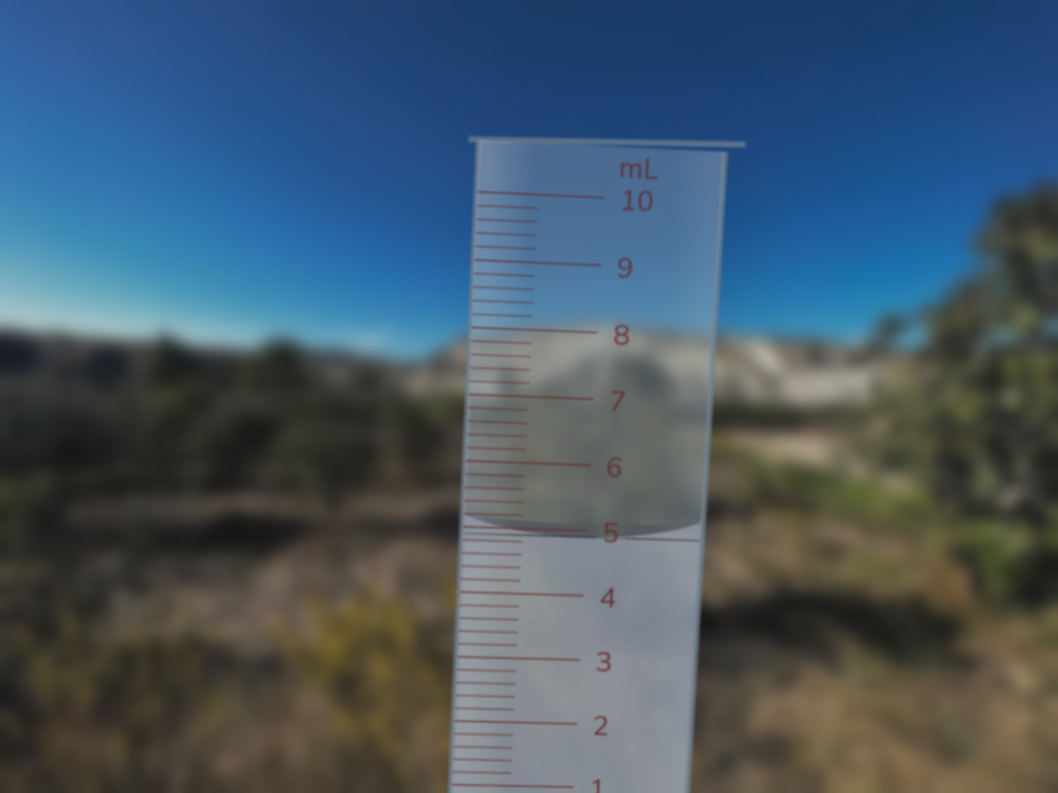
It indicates 4.9 mL
